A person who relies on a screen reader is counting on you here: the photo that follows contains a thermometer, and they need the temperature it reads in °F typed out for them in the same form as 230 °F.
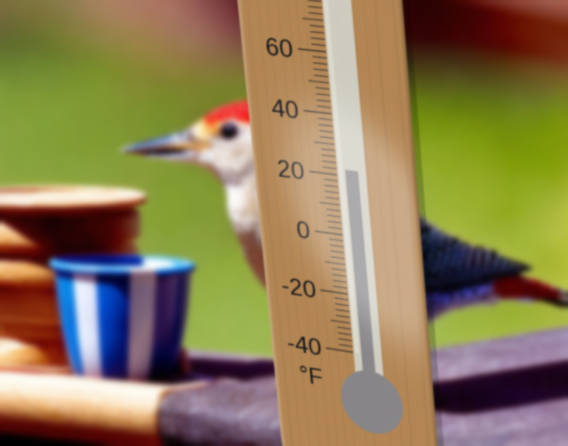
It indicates 22 °F
